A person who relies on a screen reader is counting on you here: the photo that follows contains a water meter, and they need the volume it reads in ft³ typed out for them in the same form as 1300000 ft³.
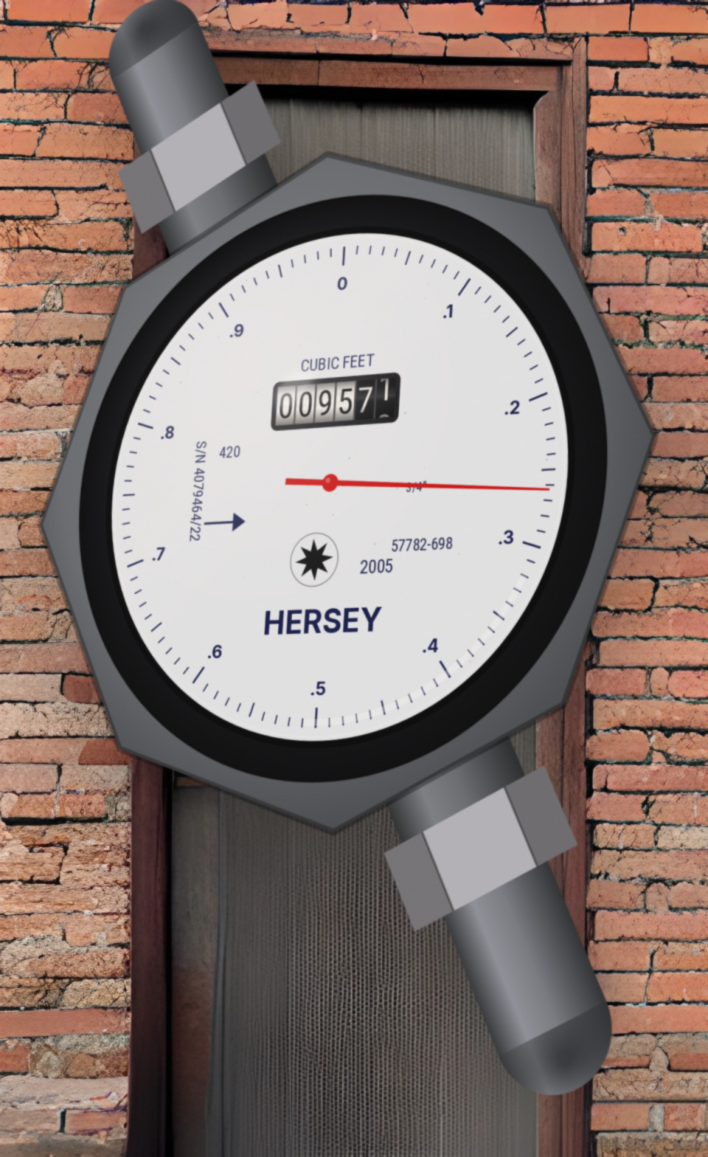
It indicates 9571.26 ft³
